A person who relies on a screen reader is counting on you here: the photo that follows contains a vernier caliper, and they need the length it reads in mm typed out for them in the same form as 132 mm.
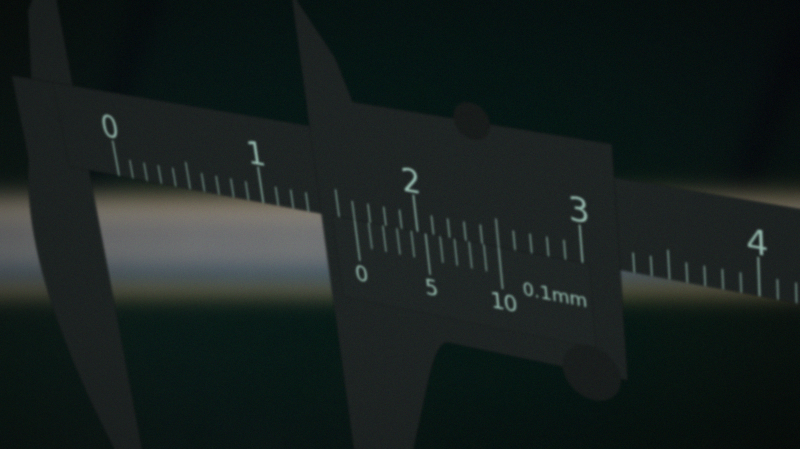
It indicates 16.0 mm
